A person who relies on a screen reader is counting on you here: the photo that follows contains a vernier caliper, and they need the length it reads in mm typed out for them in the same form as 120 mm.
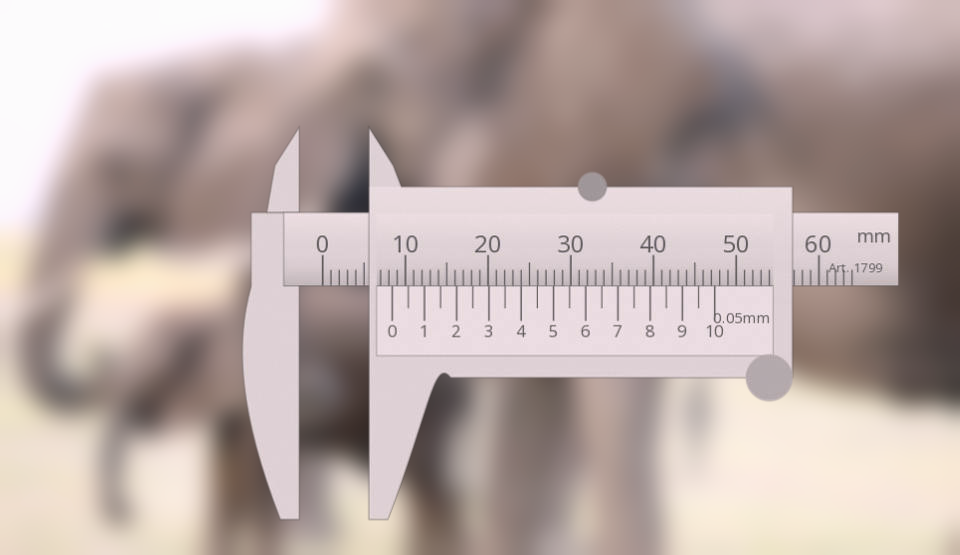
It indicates 8.4 mm
